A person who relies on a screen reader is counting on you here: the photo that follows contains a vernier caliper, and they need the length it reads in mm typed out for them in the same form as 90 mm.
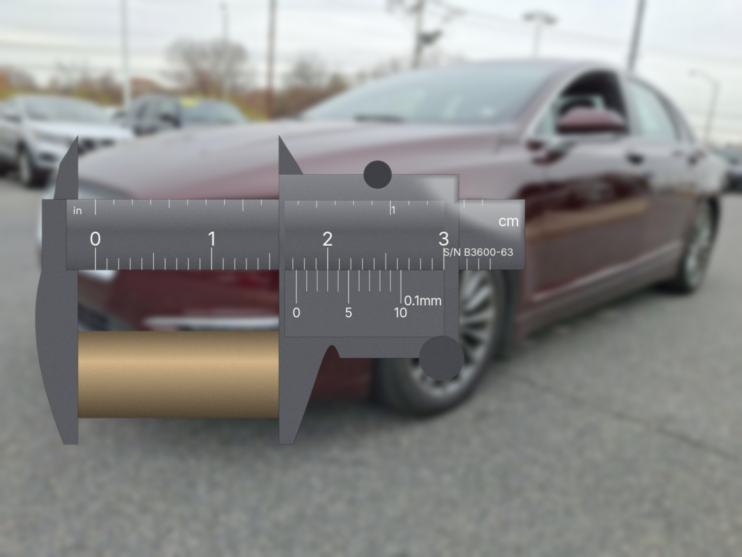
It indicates 17.3 mm
